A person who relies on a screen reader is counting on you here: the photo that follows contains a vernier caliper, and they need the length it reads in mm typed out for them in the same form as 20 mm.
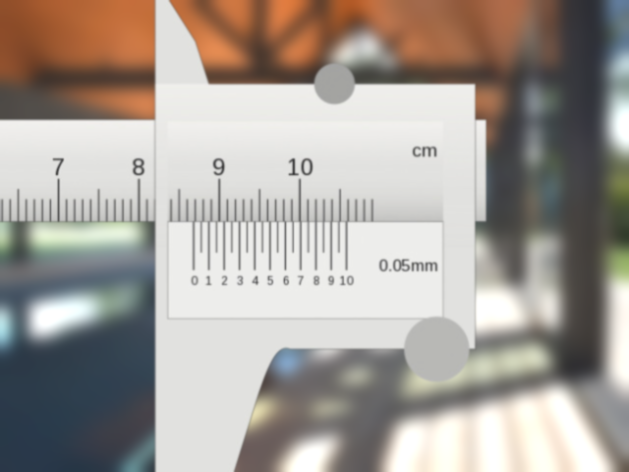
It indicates 86.8 mm
